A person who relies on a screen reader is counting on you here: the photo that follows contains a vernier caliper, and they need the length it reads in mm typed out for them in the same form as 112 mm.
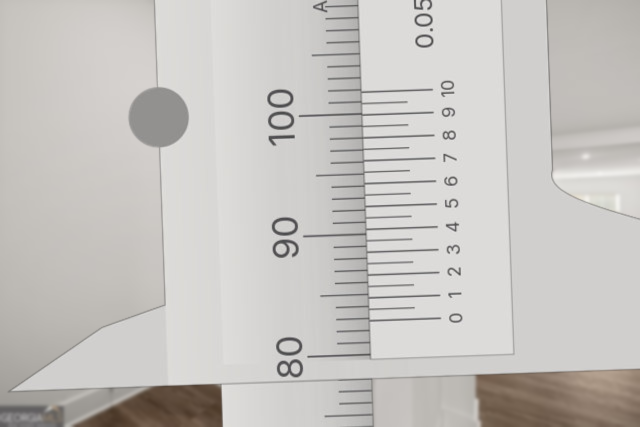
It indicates 82.8 mm
